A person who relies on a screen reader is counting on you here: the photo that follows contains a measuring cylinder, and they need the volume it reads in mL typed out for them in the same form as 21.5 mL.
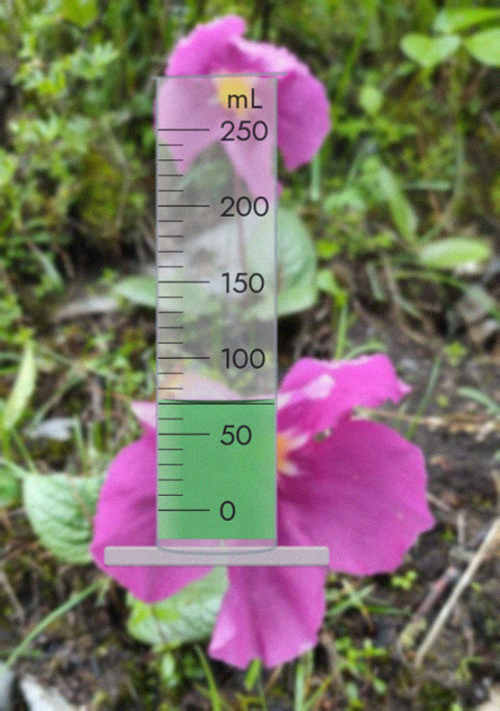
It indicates 70 mL
